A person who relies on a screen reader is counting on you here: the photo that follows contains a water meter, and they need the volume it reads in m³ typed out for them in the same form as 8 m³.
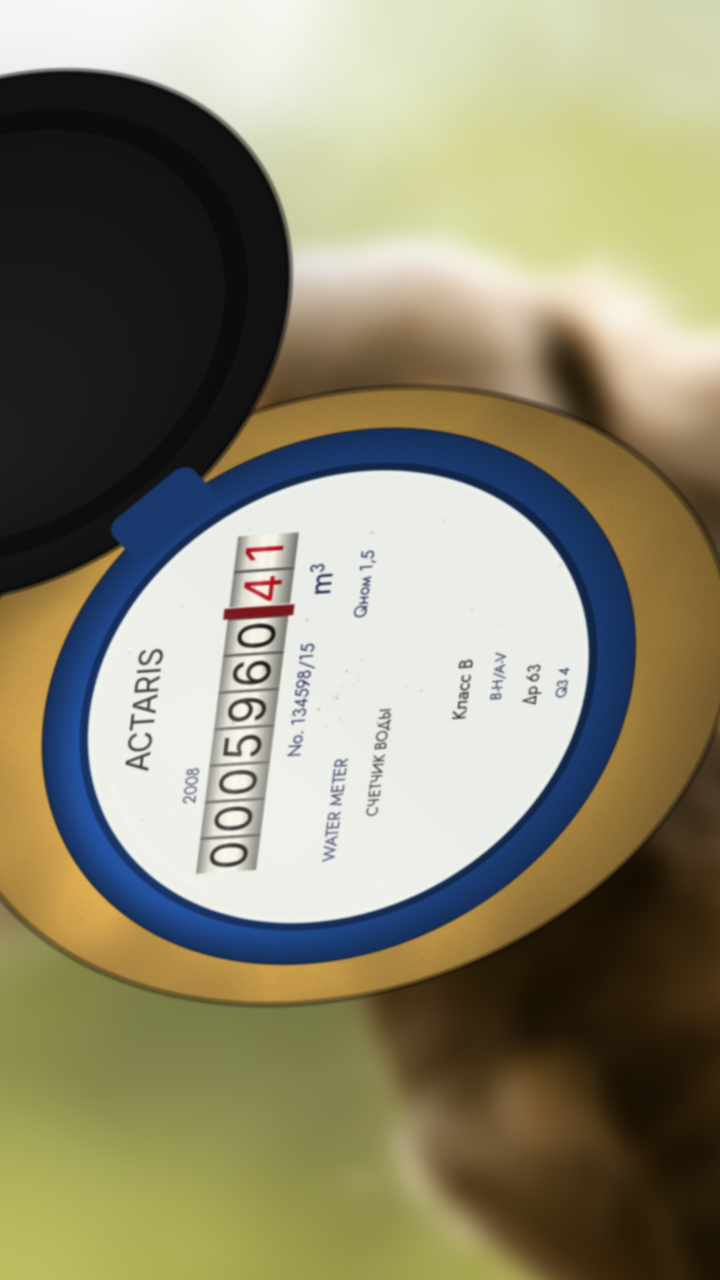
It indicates 5960.41 m³
